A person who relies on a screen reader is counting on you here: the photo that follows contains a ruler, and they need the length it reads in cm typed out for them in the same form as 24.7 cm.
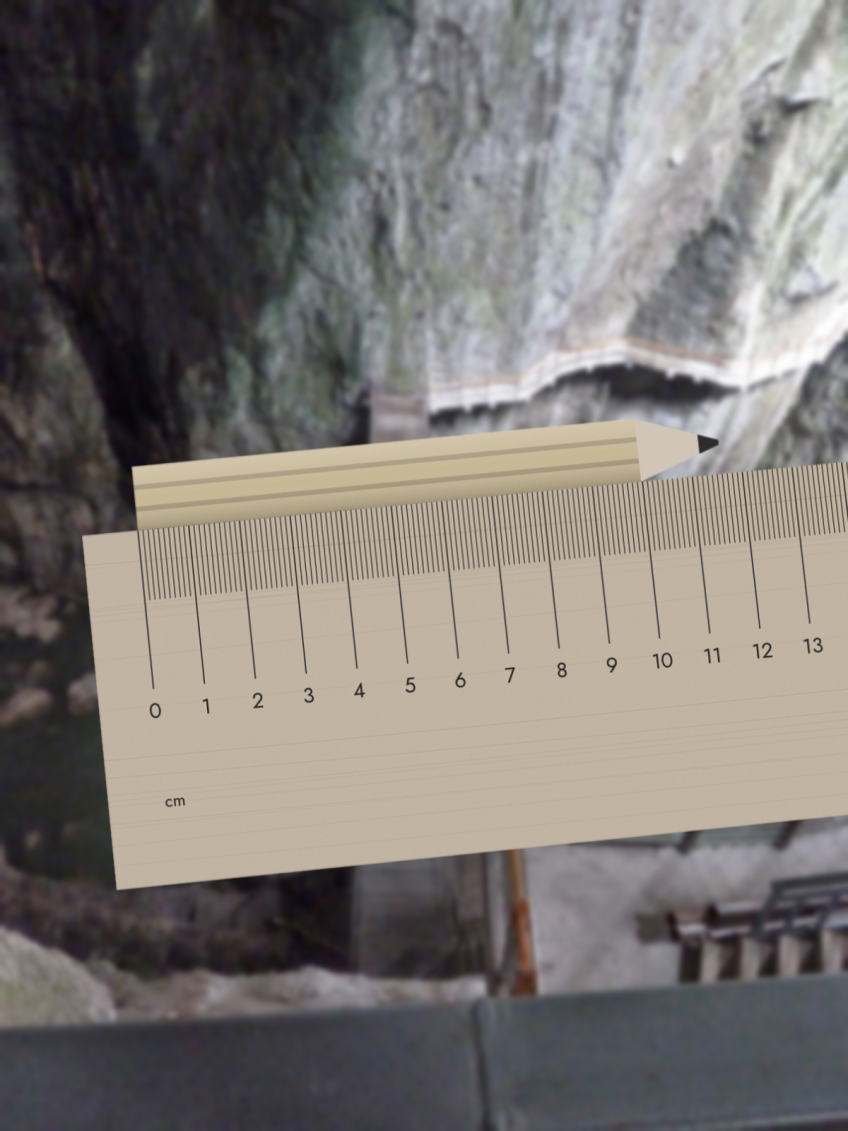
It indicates 11.6 cm
